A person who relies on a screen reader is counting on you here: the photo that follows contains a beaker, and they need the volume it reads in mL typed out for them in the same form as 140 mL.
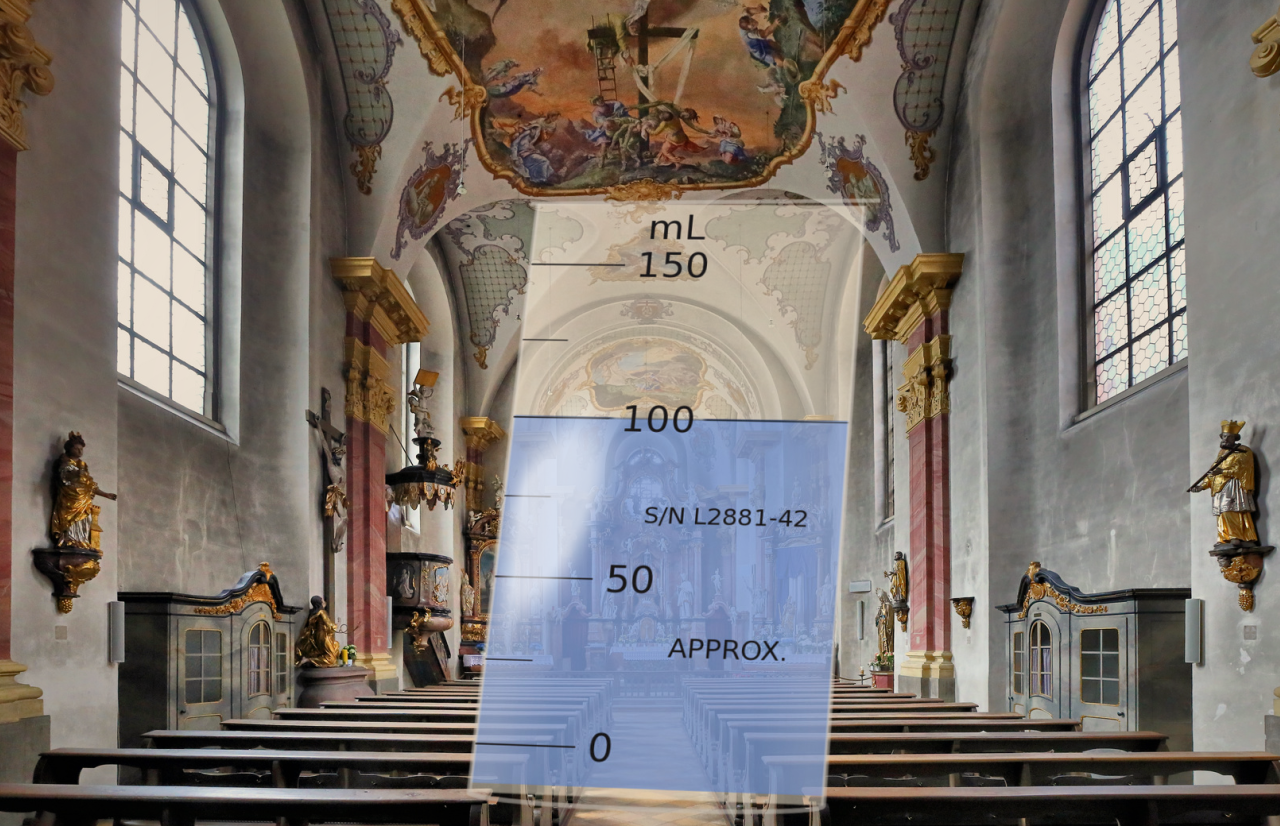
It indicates 100 mL
